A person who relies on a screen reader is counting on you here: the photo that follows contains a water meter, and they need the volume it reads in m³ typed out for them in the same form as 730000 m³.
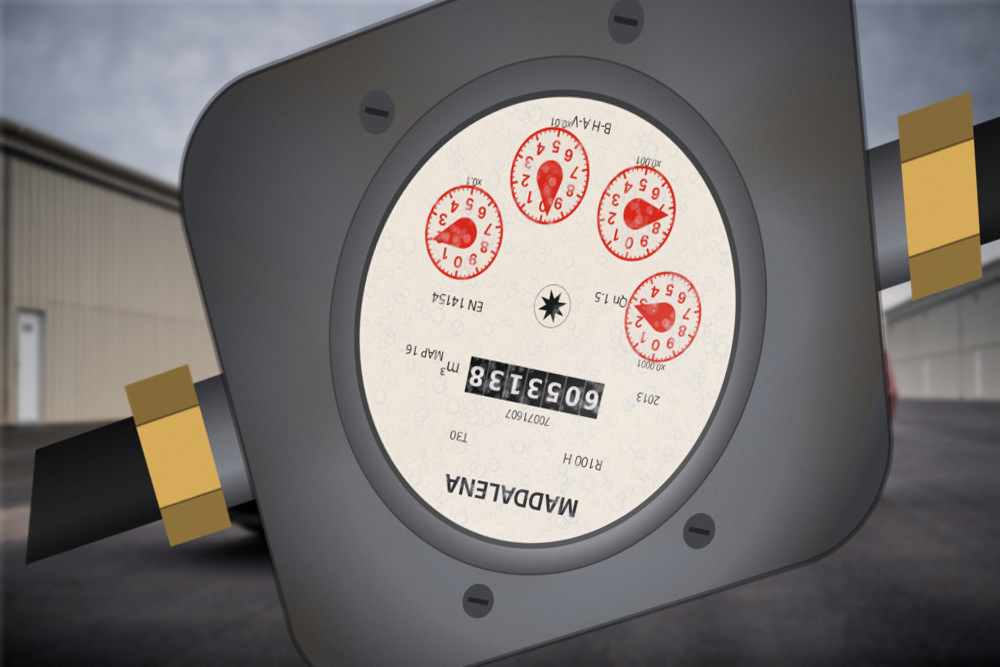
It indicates 6053138.1972 m³
